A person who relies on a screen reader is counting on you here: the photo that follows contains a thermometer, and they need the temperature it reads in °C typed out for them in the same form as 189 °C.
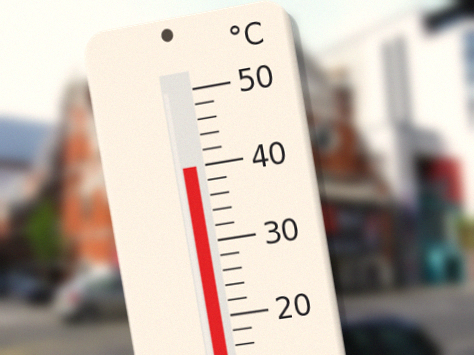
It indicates 40 °C
